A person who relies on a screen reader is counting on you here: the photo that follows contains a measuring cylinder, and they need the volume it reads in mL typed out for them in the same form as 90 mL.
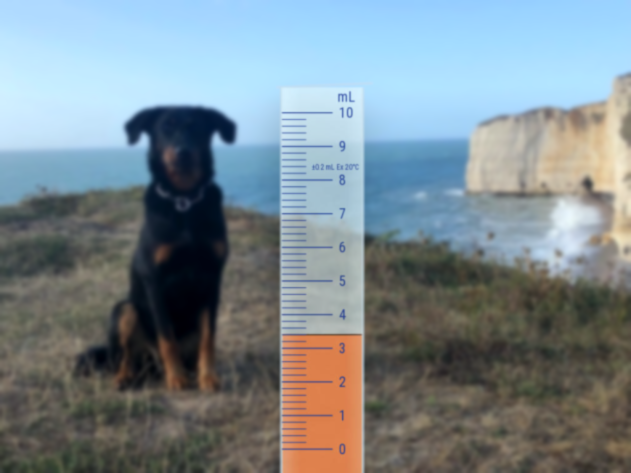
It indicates 3.4 mL
